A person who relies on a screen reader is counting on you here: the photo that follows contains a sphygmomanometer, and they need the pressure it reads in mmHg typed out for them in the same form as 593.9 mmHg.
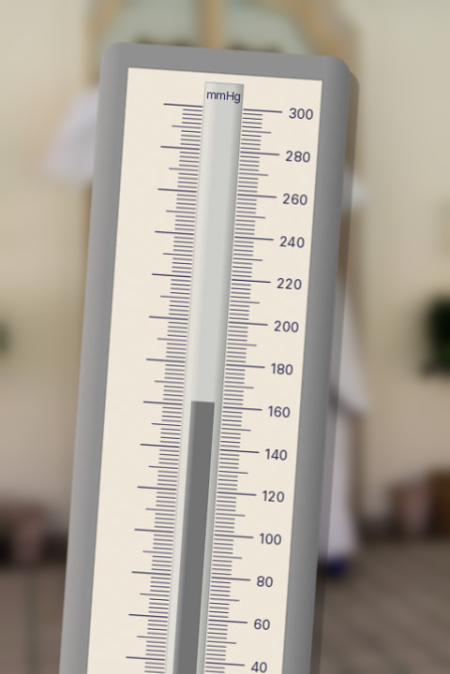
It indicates 162 mmHg
